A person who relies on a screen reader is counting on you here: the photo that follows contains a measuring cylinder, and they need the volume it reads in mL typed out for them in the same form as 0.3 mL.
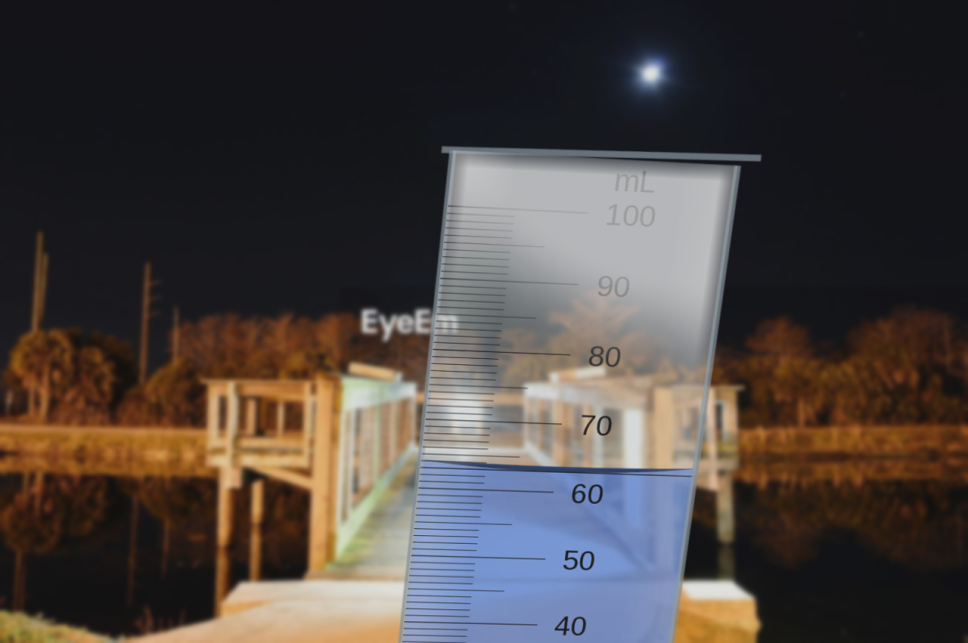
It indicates 63 mL
